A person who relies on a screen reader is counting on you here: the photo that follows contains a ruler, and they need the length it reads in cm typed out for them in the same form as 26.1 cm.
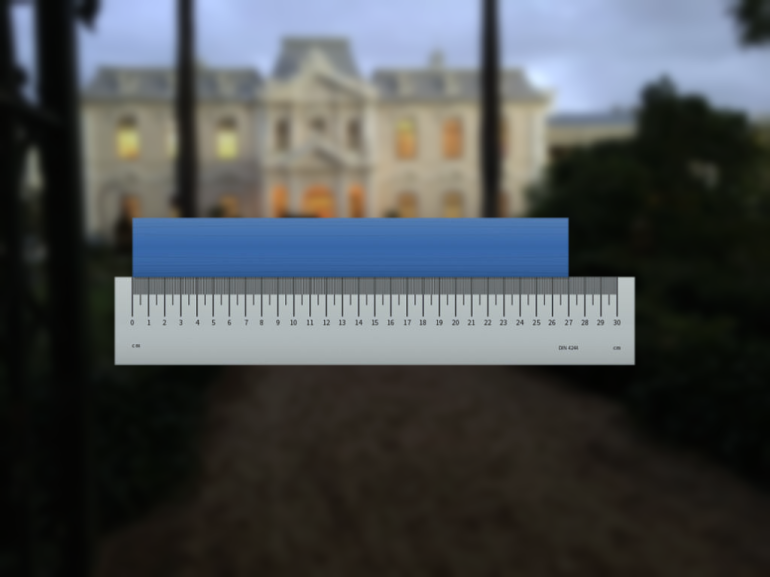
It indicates 27 cm
